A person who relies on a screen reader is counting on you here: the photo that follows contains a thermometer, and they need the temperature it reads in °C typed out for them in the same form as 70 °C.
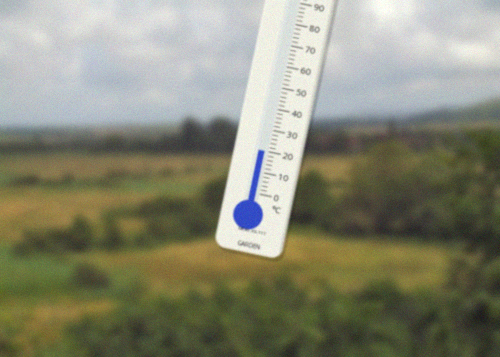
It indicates 20 °C
